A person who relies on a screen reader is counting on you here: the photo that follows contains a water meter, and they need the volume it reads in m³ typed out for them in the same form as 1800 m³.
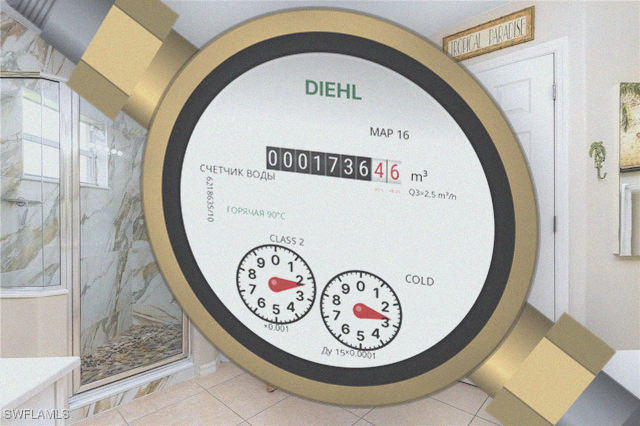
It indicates 1736.4622 m³
